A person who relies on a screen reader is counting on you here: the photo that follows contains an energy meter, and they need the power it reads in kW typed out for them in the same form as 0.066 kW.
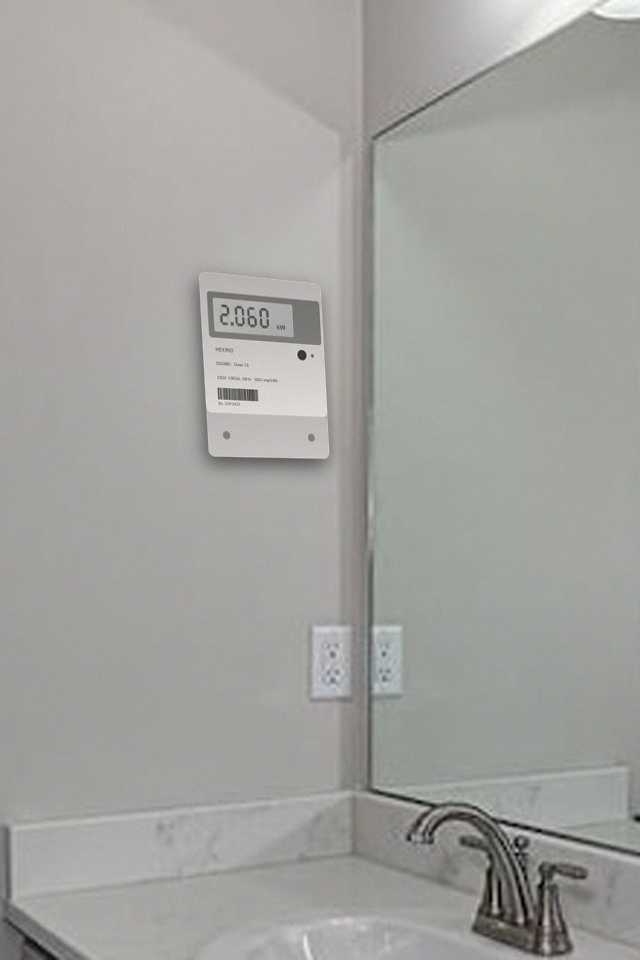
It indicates 2.060 kW
